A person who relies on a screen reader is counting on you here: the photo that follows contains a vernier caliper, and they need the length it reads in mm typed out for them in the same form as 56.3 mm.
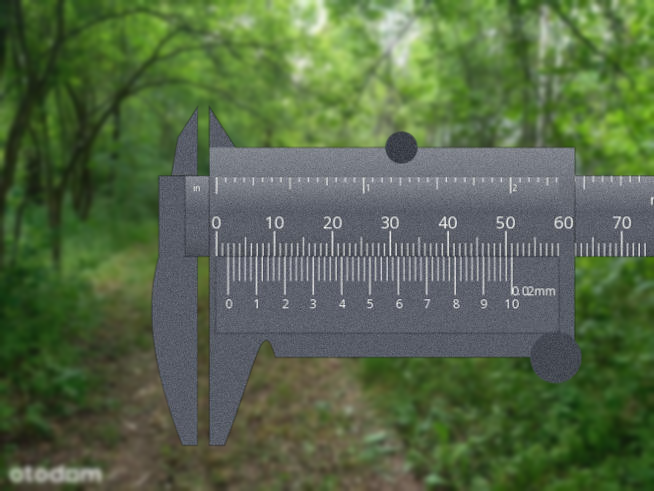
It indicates 2.0 mm
